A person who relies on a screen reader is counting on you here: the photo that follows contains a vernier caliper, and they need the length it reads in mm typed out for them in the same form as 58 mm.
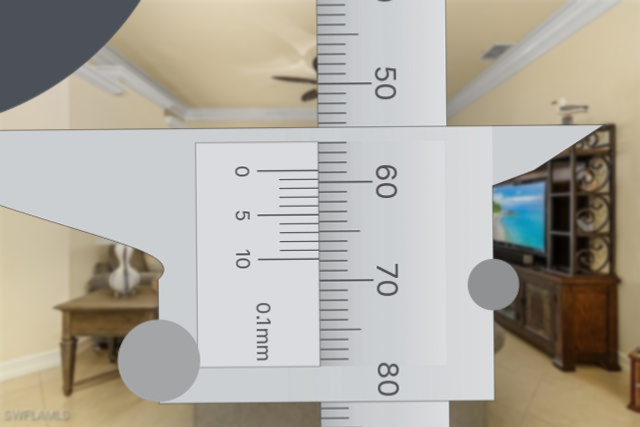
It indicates 58.8 mm
